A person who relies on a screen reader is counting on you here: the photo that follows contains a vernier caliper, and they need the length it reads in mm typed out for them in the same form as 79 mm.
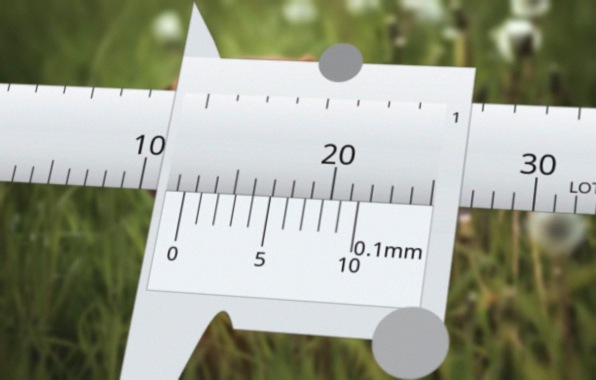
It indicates 12.4 mm
